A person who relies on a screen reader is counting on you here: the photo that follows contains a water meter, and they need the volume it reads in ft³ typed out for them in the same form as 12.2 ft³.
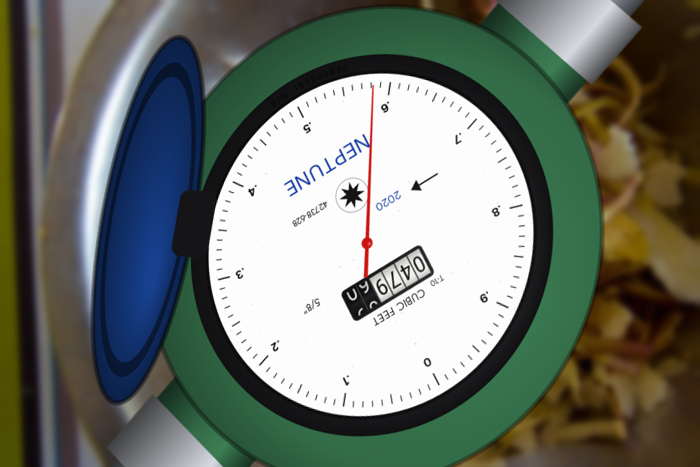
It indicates 47959.58 ft³
